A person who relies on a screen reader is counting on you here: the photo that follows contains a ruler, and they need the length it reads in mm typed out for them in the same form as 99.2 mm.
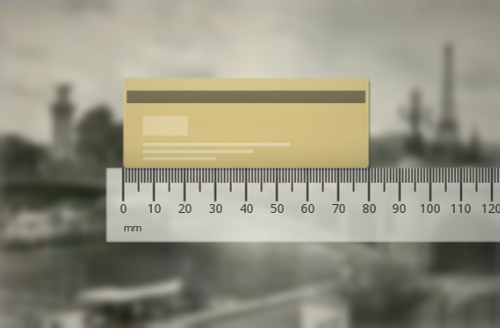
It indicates 80 mm
